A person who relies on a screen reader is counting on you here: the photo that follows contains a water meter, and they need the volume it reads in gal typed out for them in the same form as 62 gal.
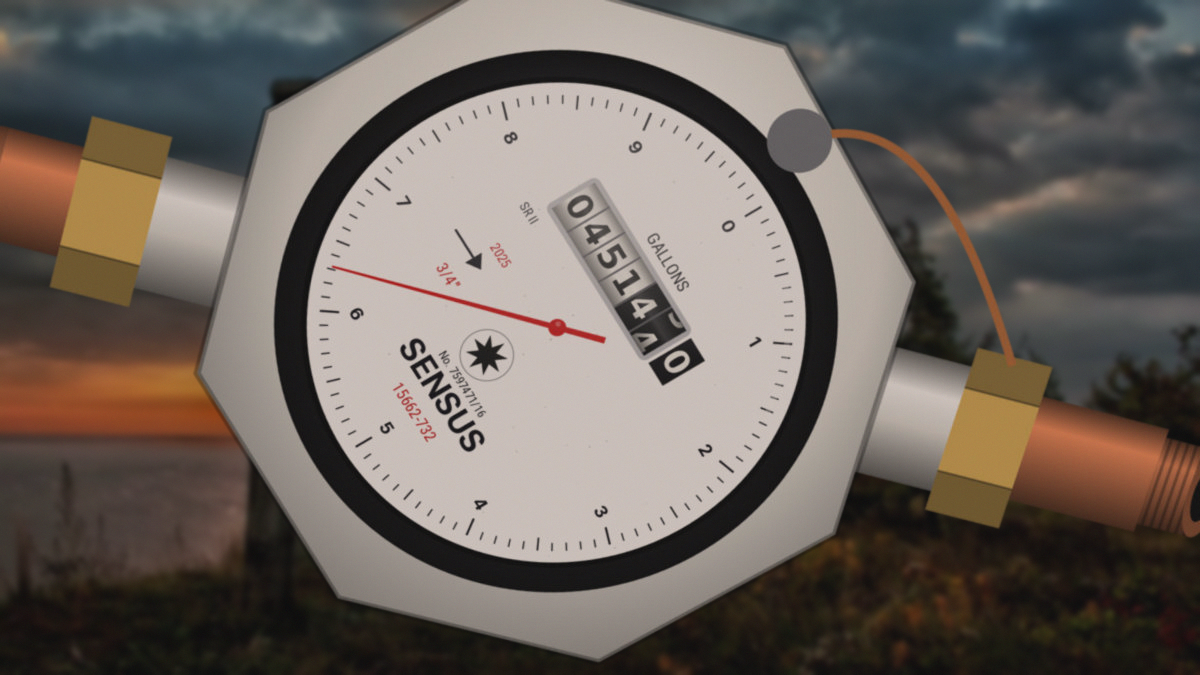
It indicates 451436.3 gal
